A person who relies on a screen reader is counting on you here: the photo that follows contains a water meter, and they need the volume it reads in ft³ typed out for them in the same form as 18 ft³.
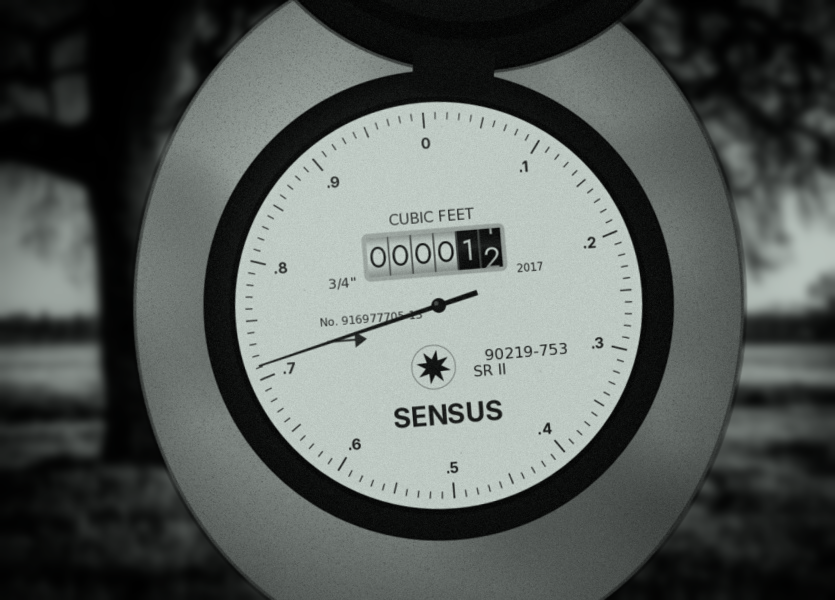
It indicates 11.71 ft³
